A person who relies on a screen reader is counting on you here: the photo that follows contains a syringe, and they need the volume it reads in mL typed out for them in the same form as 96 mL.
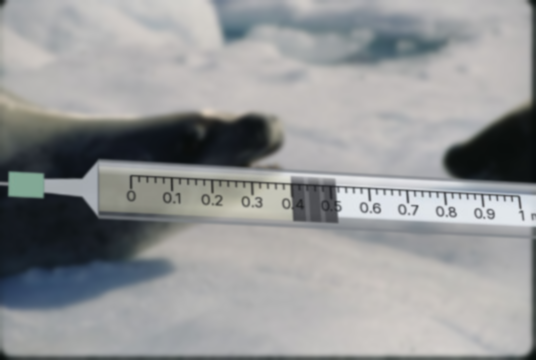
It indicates 0.4 mL
